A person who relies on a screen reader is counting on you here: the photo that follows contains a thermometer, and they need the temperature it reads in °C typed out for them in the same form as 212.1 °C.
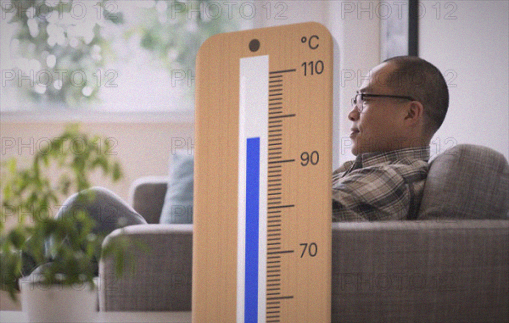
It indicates 96 °C
